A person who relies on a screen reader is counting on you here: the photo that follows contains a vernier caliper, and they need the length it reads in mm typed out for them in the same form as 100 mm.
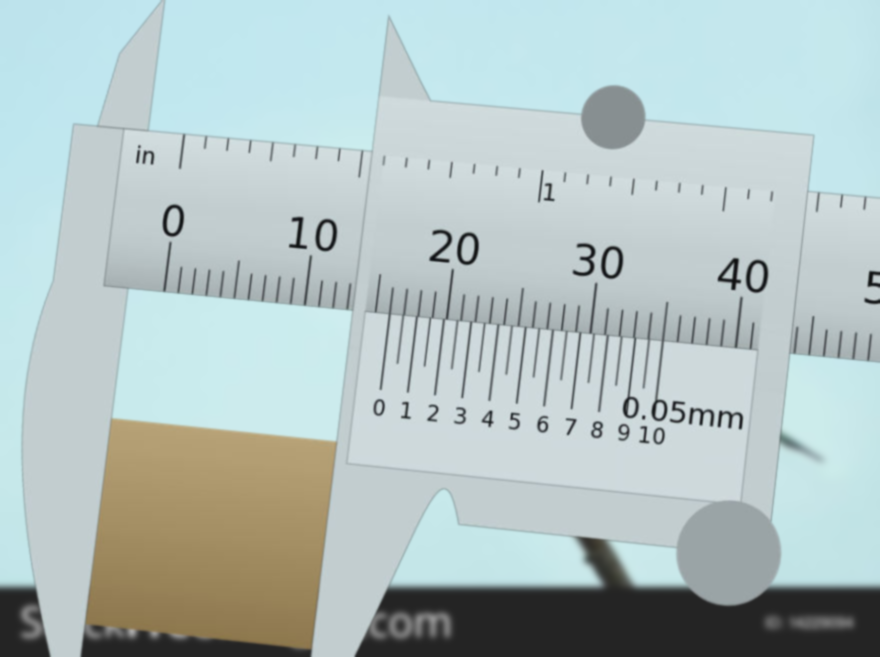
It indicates 16.0 mm
